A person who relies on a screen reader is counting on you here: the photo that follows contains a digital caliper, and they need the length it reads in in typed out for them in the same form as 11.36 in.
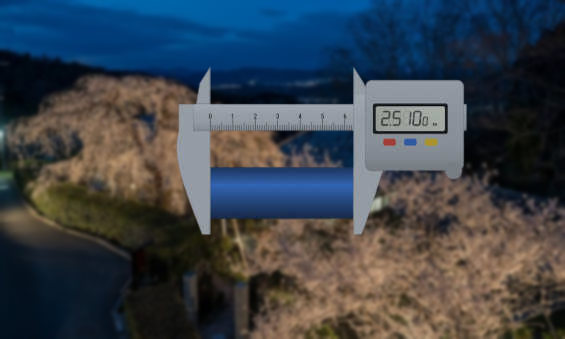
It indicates 2.5100 in
